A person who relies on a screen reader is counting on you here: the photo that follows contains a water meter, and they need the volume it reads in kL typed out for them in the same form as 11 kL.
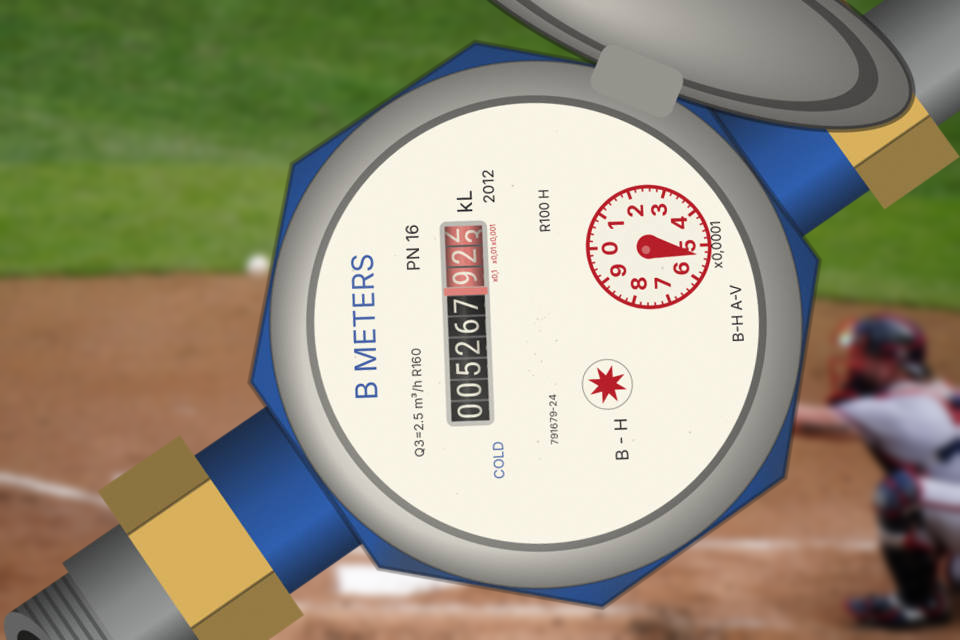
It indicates 5267.9225 kL
